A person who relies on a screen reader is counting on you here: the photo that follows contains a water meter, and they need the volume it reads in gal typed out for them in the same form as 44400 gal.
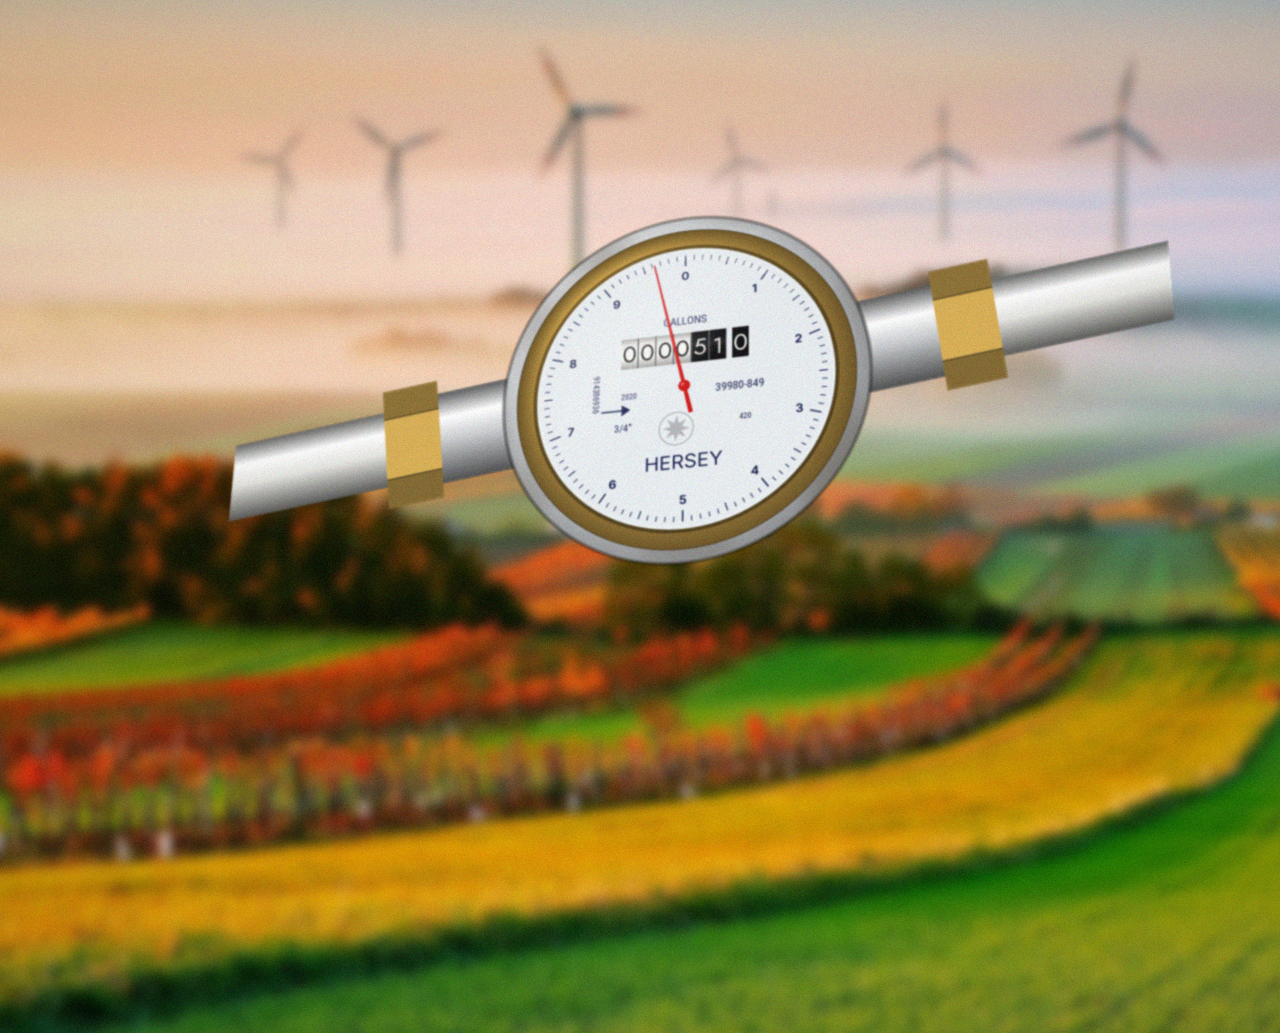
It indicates 509.6 gal
